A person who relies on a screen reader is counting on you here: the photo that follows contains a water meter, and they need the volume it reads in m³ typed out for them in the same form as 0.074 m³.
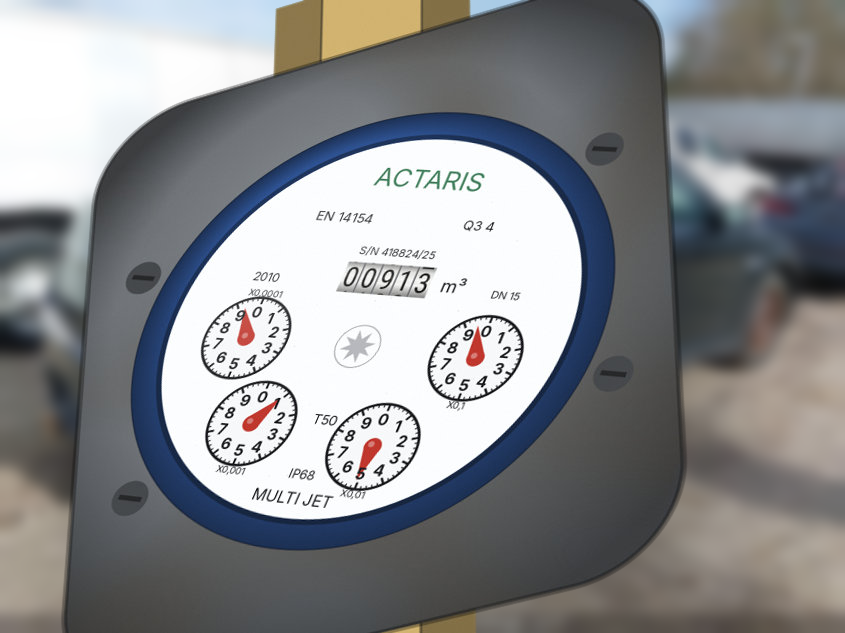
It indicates 912.9509 m³
